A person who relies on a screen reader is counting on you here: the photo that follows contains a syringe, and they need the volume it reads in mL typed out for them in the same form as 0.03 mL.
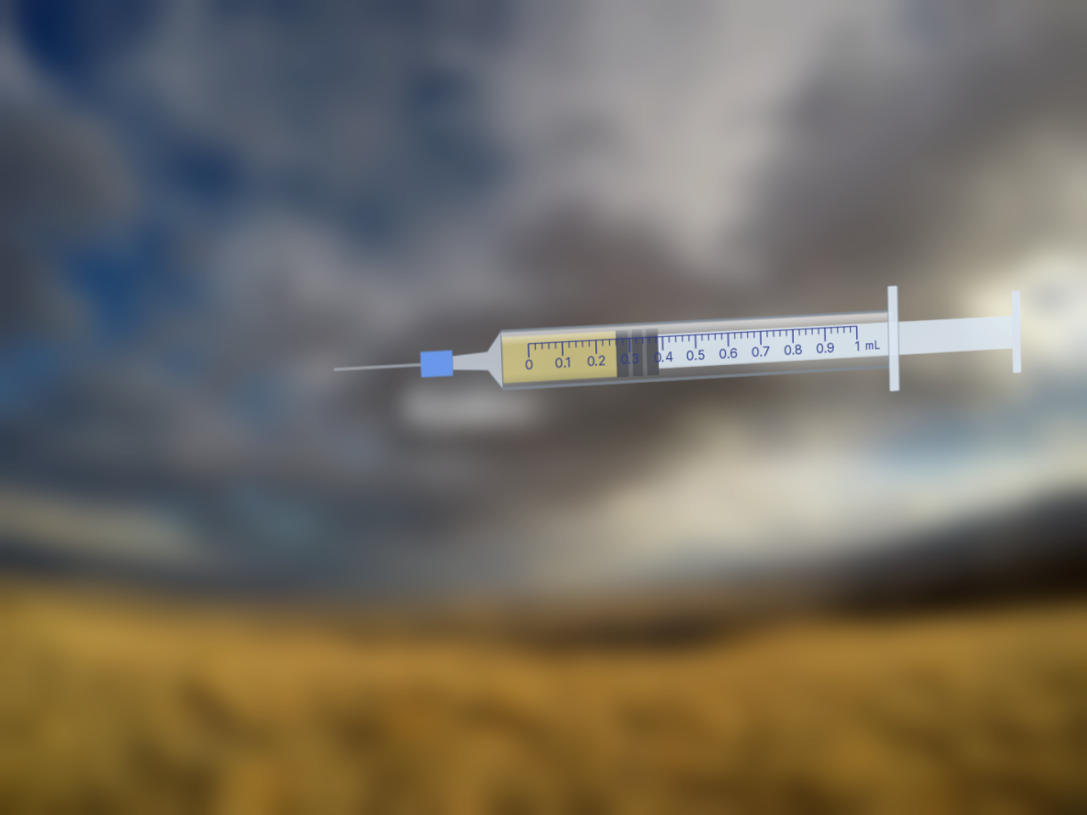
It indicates 0.26 mL
